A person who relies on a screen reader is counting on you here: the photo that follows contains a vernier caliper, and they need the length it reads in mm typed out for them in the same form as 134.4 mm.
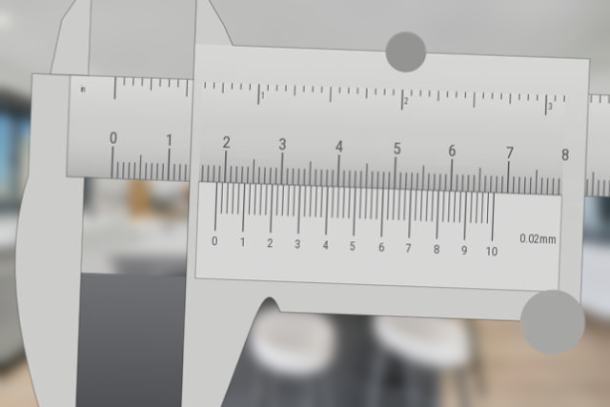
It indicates 18.6 mm
